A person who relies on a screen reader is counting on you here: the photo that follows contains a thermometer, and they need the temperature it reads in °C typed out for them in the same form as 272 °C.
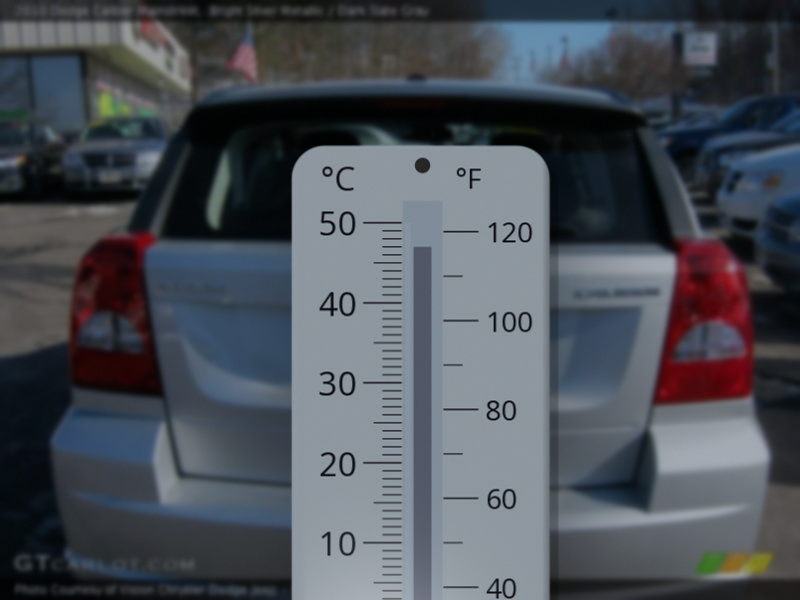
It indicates 47 °C
